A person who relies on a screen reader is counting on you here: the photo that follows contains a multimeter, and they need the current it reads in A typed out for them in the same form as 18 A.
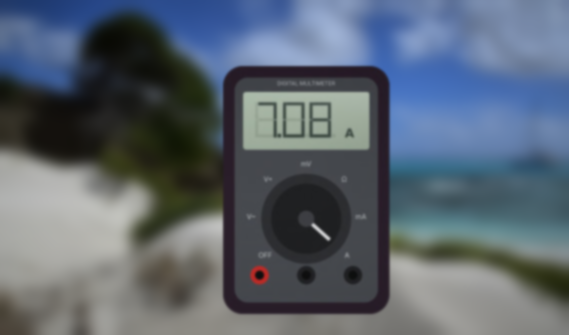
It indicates 7.08 A
